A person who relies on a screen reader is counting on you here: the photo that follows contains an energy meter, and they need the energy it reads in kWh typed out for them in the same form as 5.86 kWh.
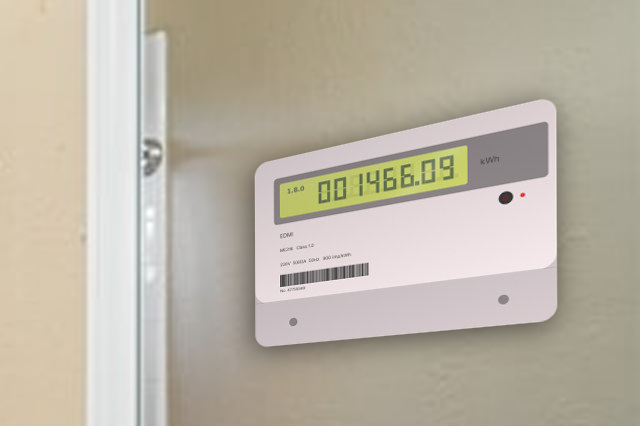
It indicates 1466.09 kWh
